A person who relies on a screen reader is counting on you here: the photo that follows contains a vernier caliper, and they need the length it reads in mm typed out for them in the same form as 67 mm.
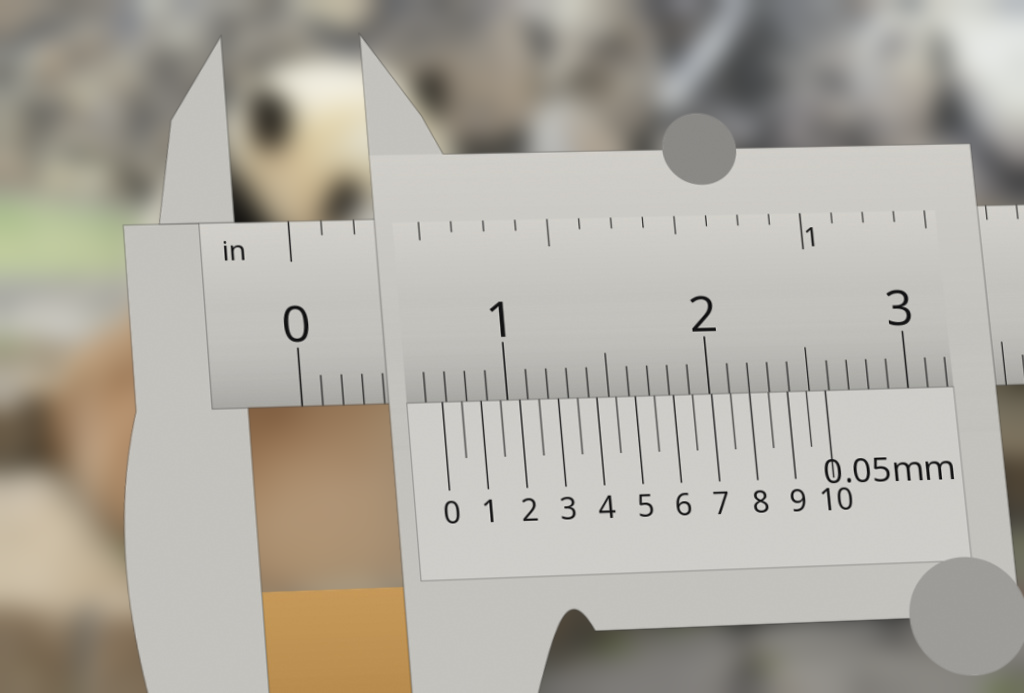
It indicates 6.8 mm
